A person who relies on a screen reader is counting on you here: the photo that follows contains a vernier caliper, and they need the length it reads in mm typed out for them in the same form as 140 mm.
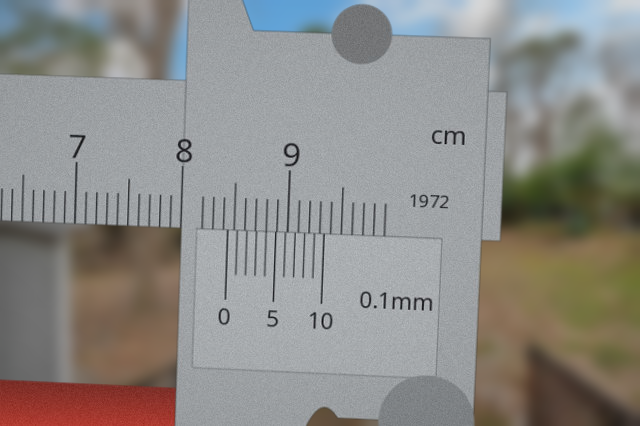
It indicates 84.4 mm
